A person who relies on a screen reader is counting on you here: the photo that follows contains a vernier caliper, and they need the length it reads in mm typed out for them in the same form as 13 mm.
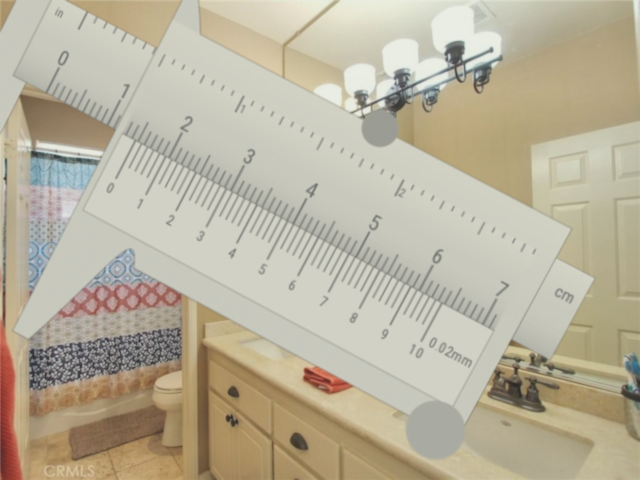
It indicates 14.6 mm
